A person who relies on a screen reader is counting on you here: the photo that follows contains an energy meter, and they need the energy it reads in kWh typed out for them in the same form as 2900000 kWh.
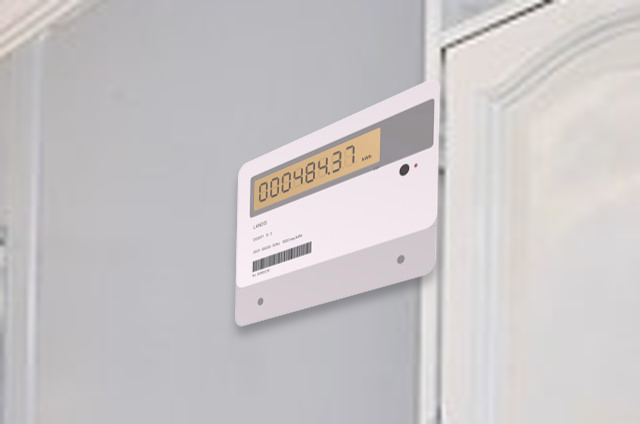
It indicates 484.37 kWh
